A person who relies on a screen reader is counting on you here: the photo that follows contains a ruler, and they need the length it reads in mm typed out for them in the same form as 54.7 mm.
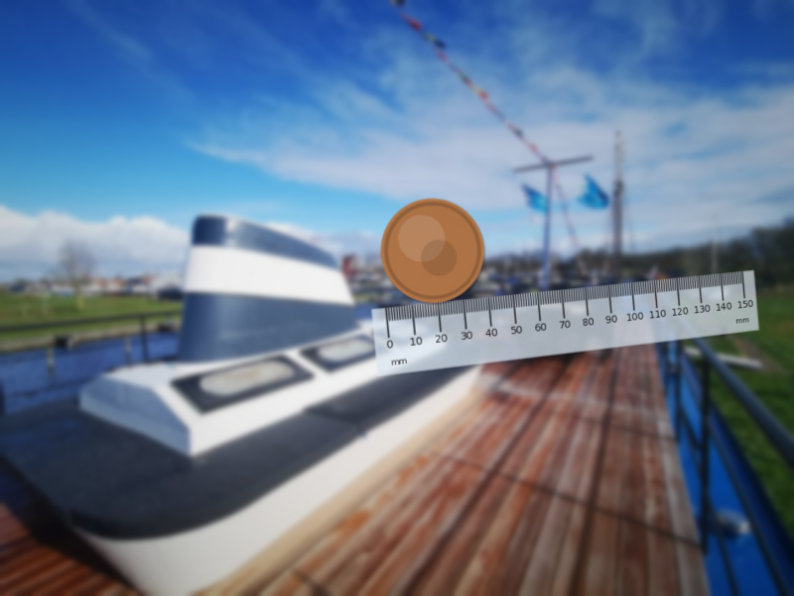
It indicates 40 mm
